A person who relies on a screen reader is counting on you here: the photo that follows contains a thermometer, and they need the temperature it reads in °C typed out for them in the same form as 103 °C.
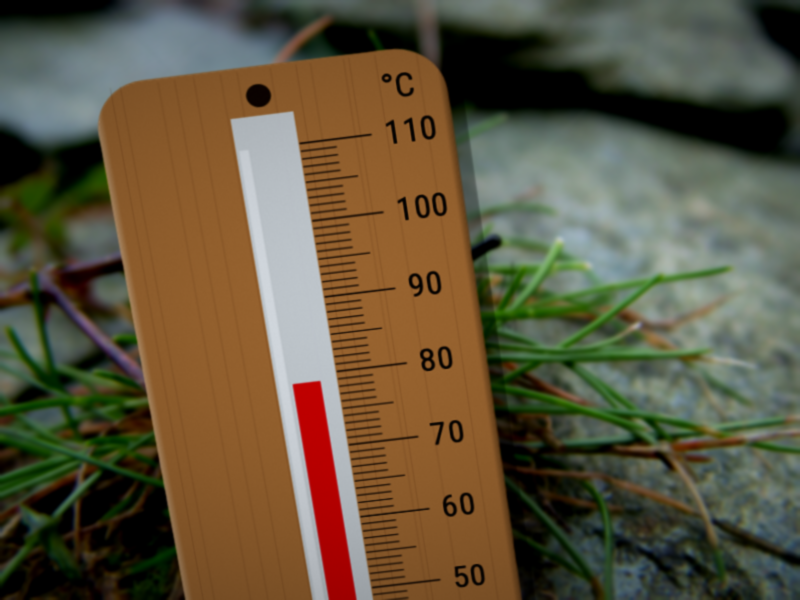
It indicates 79 °C
